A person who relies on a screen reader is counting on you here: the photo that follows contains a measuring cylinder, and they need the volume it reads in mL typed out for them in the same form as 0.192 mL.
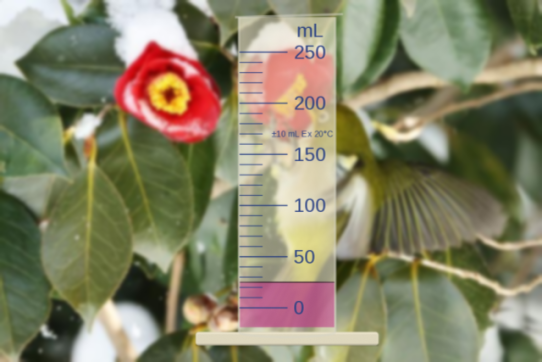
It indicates 25 mL
